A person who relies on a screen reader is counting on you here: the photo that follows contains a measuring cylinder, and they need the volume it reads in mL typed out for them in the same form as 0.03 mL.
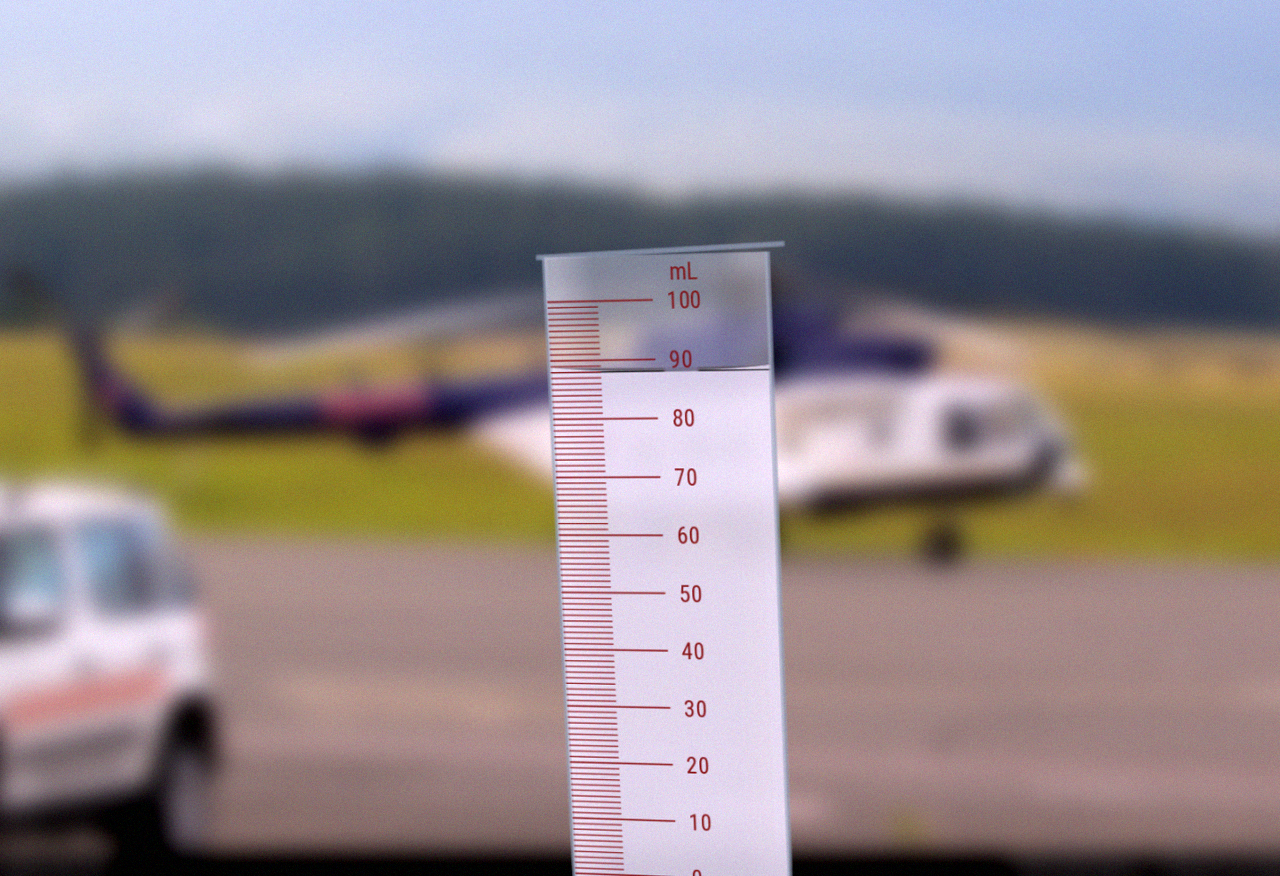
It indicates 88 mL
